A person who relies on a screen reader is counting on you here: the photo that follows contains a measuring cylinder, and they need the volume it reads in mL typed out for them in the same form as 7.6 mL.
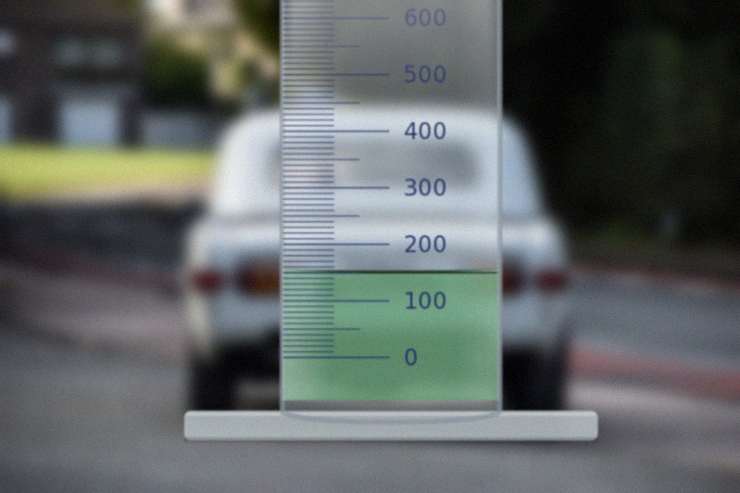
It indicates 150 mL
